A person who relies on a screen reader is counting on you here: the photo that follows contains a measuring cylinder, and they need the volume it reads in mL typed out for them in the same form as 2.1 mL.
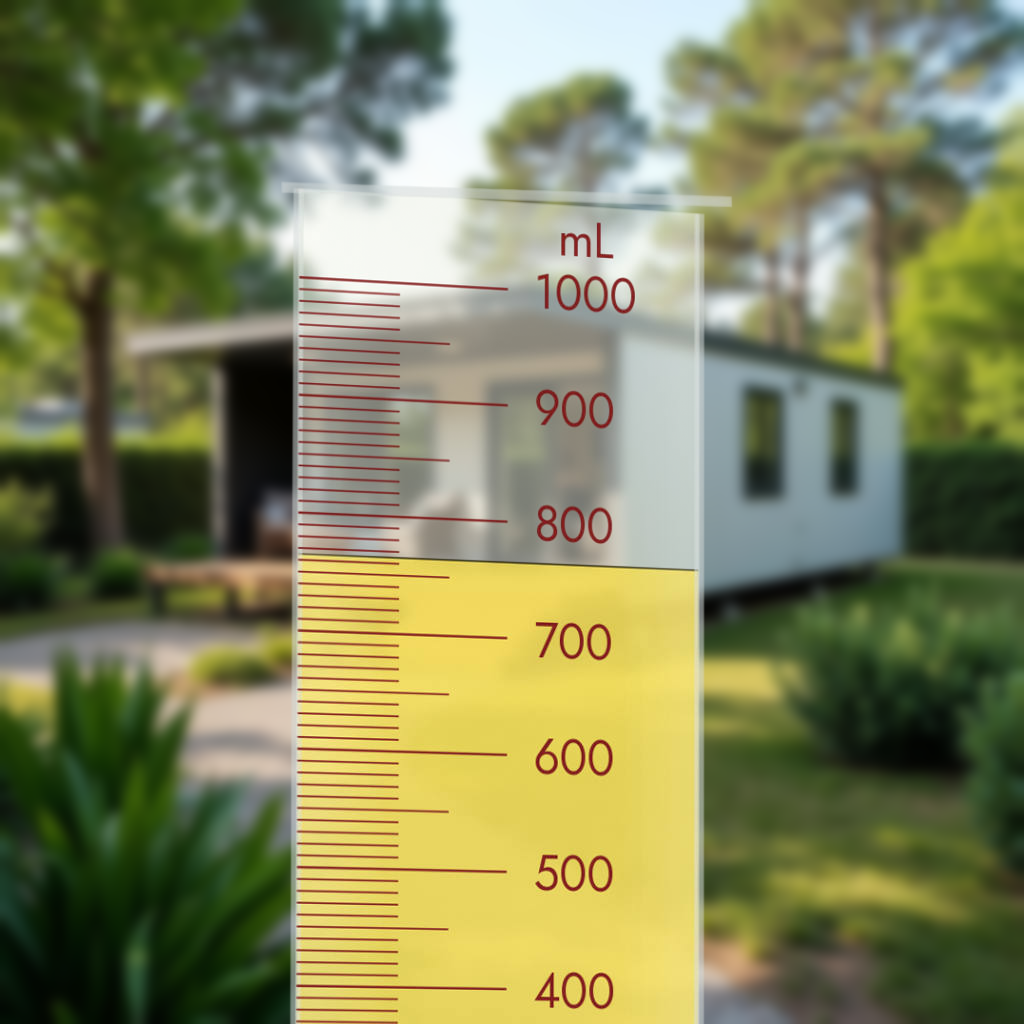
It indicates 765 mL
